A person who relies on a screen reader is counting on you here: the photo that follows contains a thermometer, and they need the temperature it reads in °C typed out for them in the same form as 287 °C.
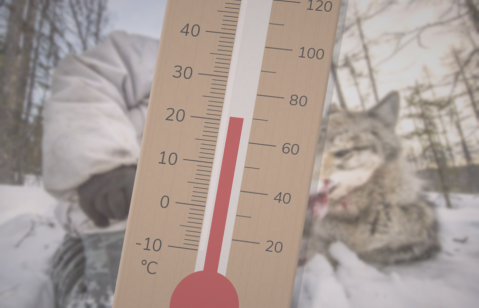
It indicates 21 °C
